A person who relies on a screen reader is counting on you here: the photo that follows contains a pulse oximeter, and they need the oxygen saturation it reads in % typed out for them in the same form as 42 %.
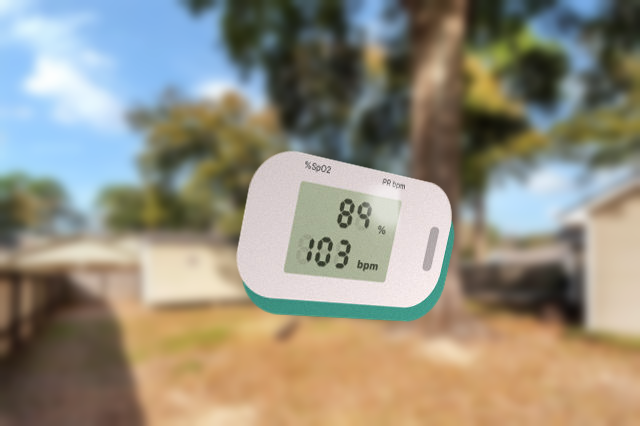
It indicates 89 %
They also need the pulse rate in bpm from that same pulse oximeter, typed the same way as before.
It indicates 103 bpm
